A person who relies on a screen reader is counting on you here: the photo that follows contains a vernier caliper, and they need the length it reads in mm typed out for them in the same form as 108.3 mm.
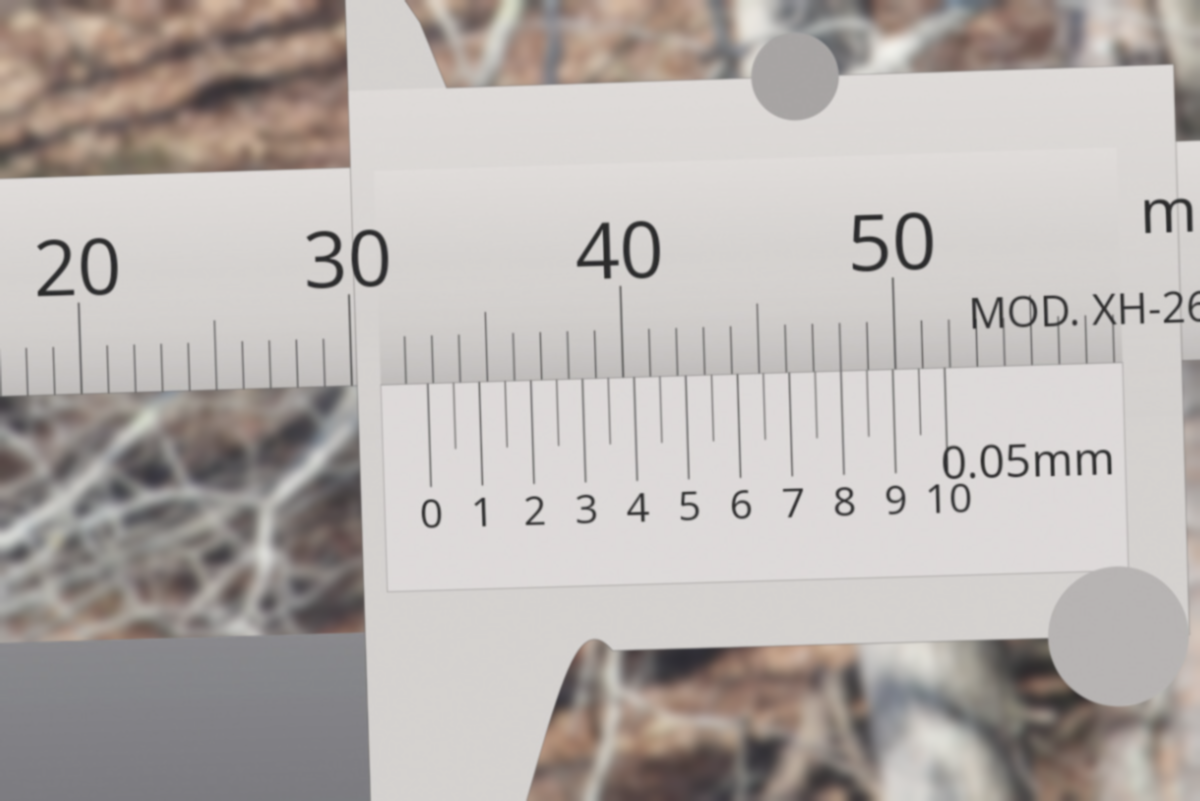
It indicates 32.8 mm
